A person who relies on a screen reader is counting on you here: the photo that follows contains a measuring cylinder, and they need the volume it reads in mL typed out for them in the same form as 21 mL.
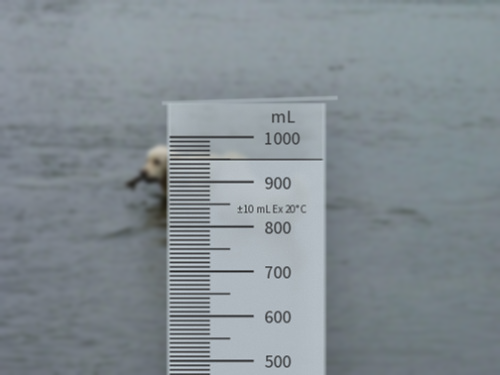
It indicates 950 mL
